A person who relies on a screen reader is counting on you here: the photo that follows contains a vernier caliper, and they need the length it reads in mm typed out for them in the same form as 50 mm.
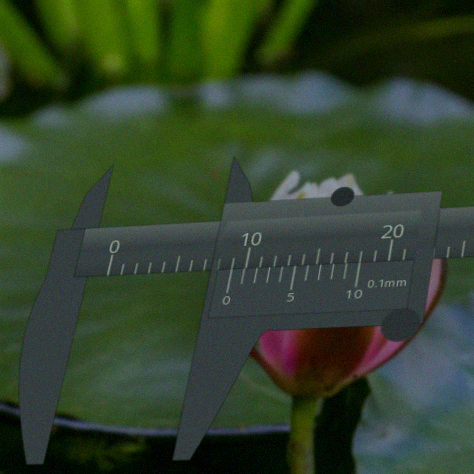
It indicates 9.0 mm
